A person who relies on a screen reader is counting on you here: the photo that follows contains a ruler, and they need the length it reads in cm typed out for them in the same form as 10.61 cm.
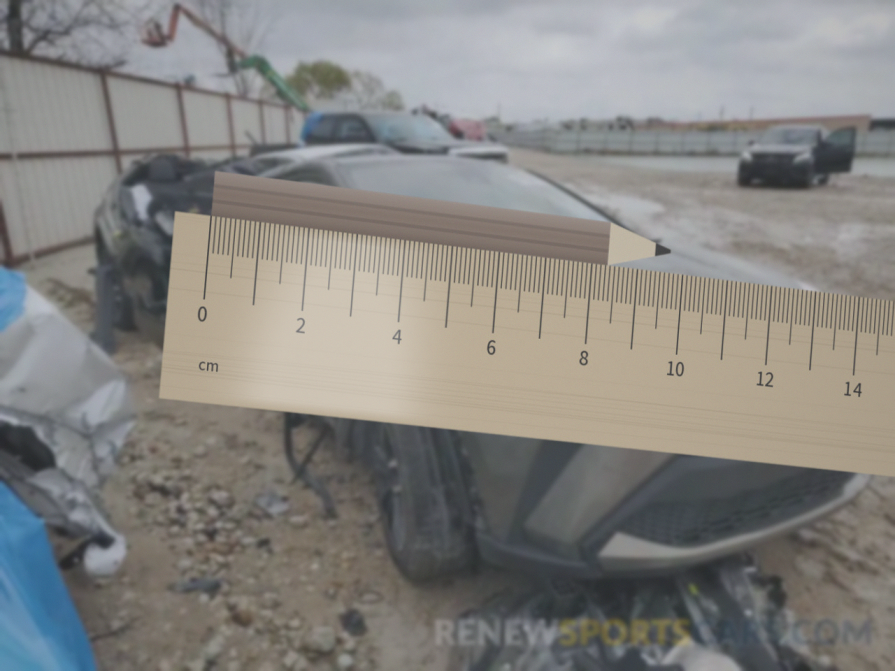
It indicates 9.7 cm
